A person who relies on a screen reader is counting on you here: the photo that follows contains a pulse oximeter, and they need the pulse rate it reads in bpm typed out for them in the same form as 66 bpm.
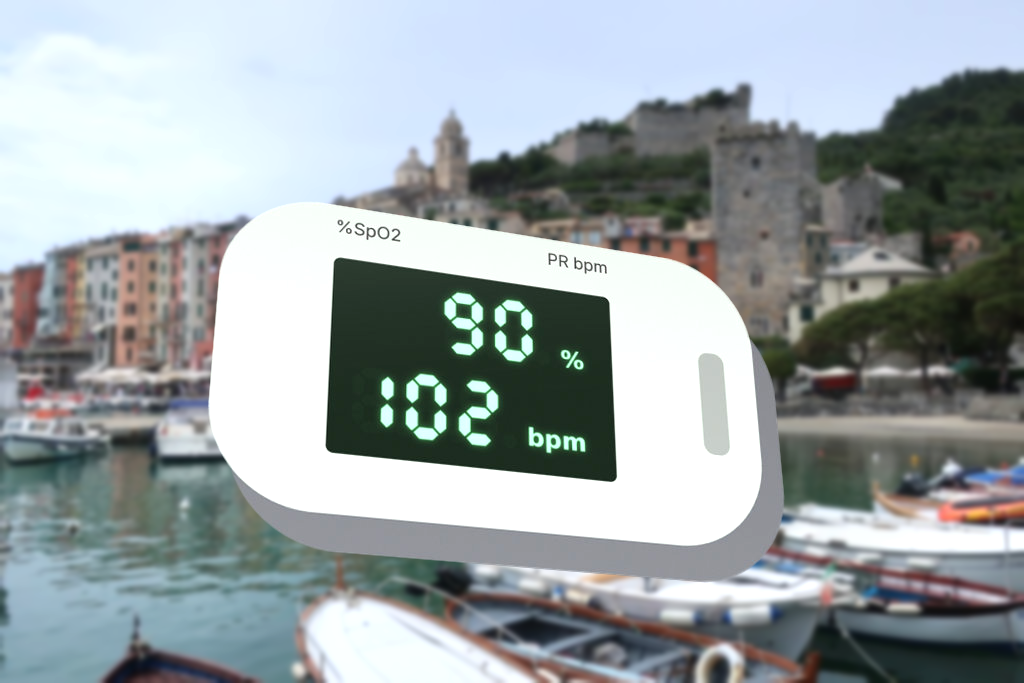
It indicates 102 bpm
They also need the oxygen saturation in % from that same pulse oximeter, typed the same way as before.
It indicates 90 %
